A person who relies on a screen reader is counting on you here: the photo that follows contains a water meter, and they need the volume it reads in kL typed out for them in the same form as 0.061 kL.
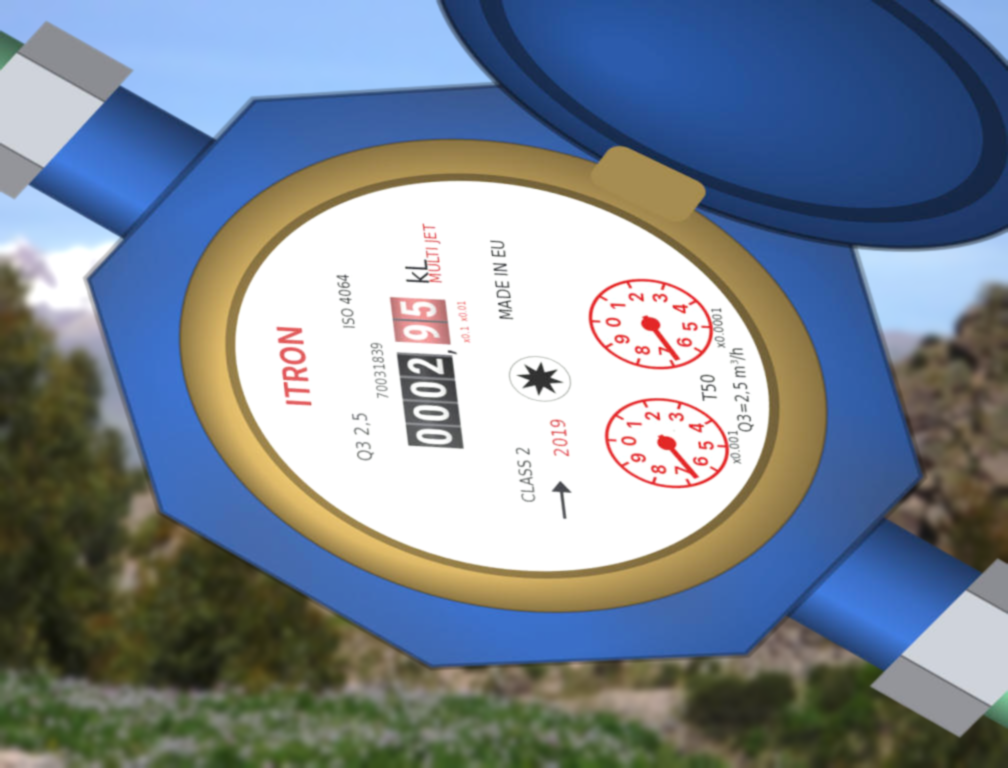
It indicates 2.9566 kL
